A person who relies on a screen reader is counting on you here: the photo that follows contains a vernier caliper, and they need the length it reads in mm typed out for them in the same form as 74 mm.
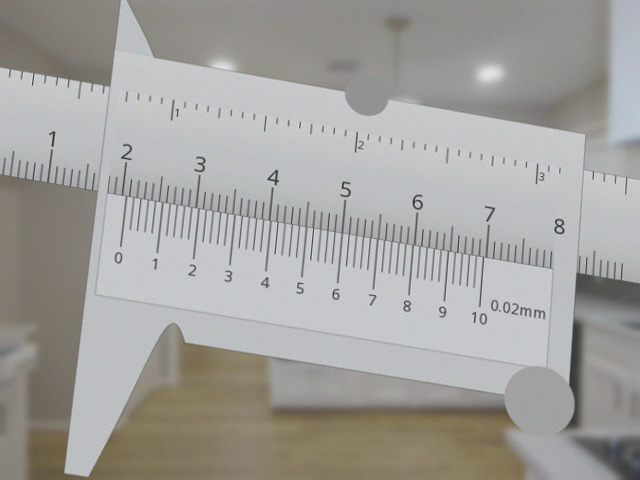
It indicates 20.6 mm
